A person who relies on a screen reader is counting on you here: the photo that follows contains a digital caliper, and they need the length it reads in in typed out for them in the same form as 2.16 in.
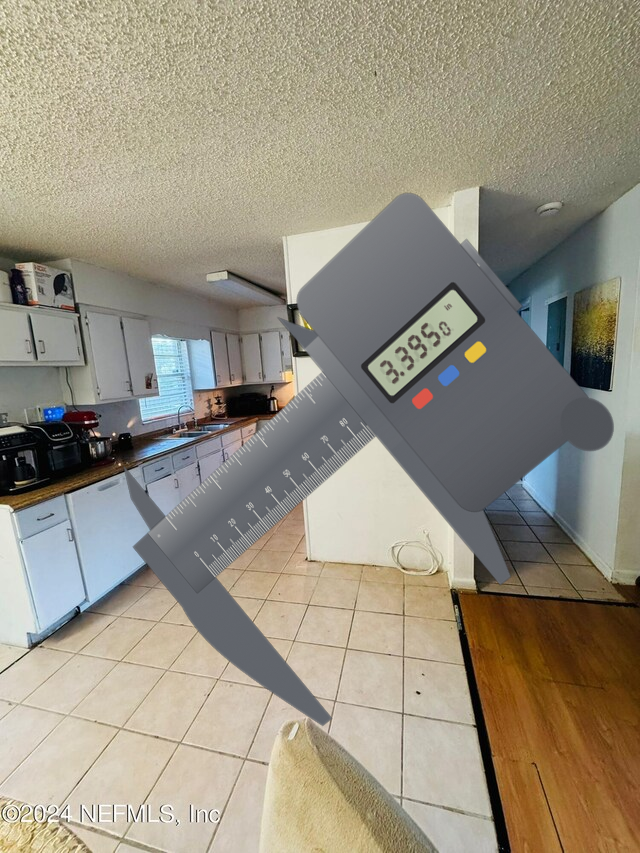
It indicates 3.3950 in
